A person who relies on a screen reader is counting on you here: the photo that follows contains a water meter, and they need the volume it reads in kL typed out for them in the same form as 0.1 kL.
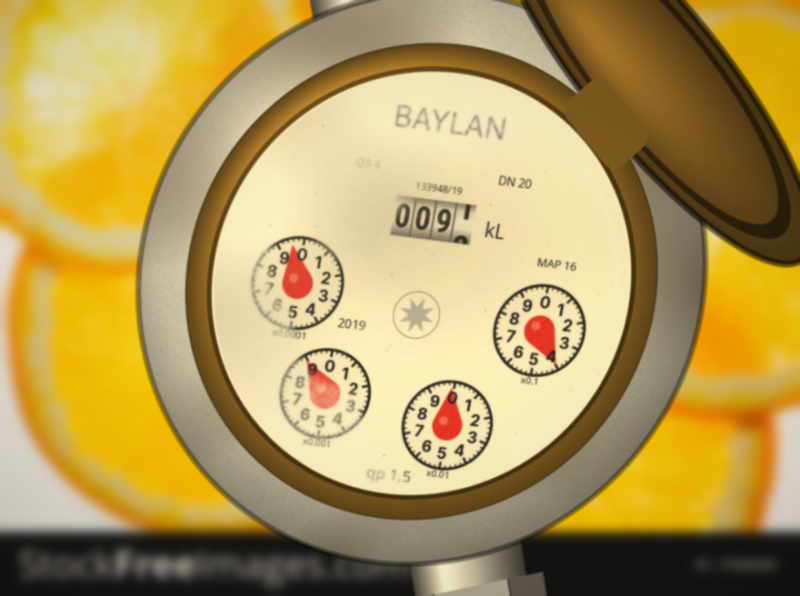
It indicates 91.3989 kL
